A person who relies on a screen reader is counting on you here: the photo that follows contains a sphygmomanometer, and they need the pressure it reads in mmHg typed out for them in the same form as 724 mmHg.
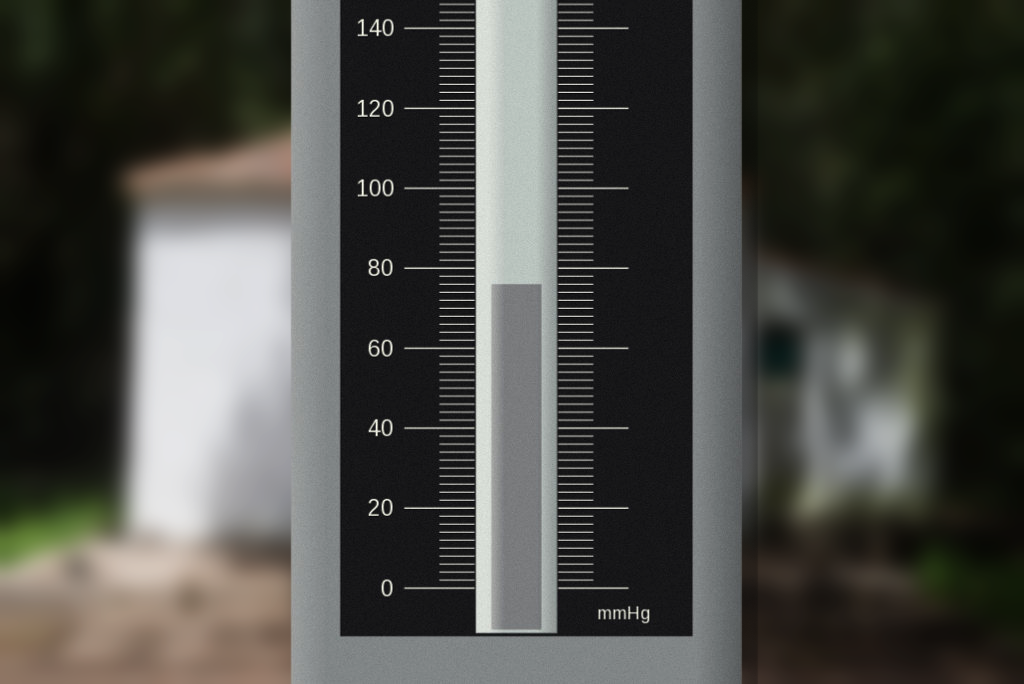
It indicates 76 mmHg
